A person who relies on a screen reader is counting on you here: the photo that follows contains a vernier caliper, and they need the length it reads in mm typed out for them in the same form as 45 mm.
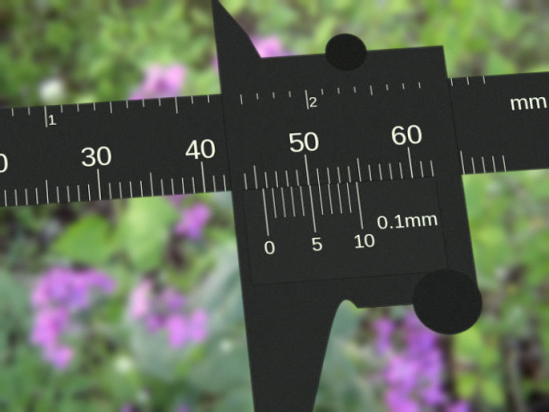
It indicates 45.6 mm
